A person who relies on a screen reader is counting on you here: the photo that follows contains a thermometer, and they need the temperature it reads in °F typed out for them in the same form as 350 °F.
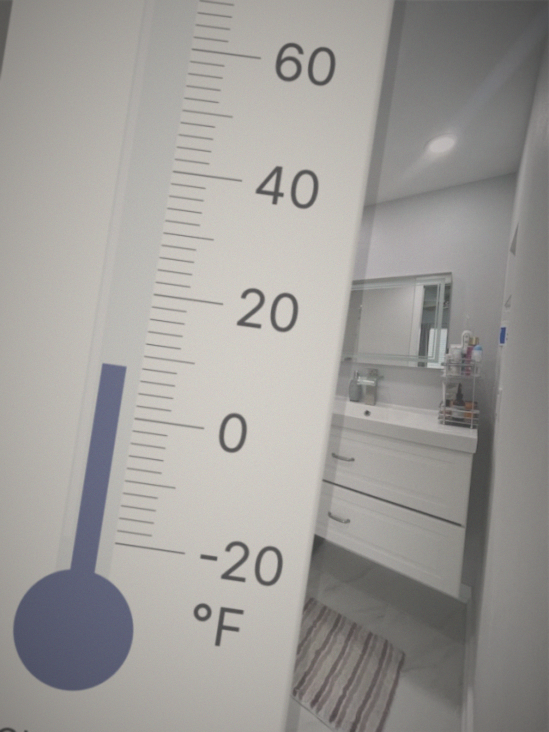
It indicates 8 °F
